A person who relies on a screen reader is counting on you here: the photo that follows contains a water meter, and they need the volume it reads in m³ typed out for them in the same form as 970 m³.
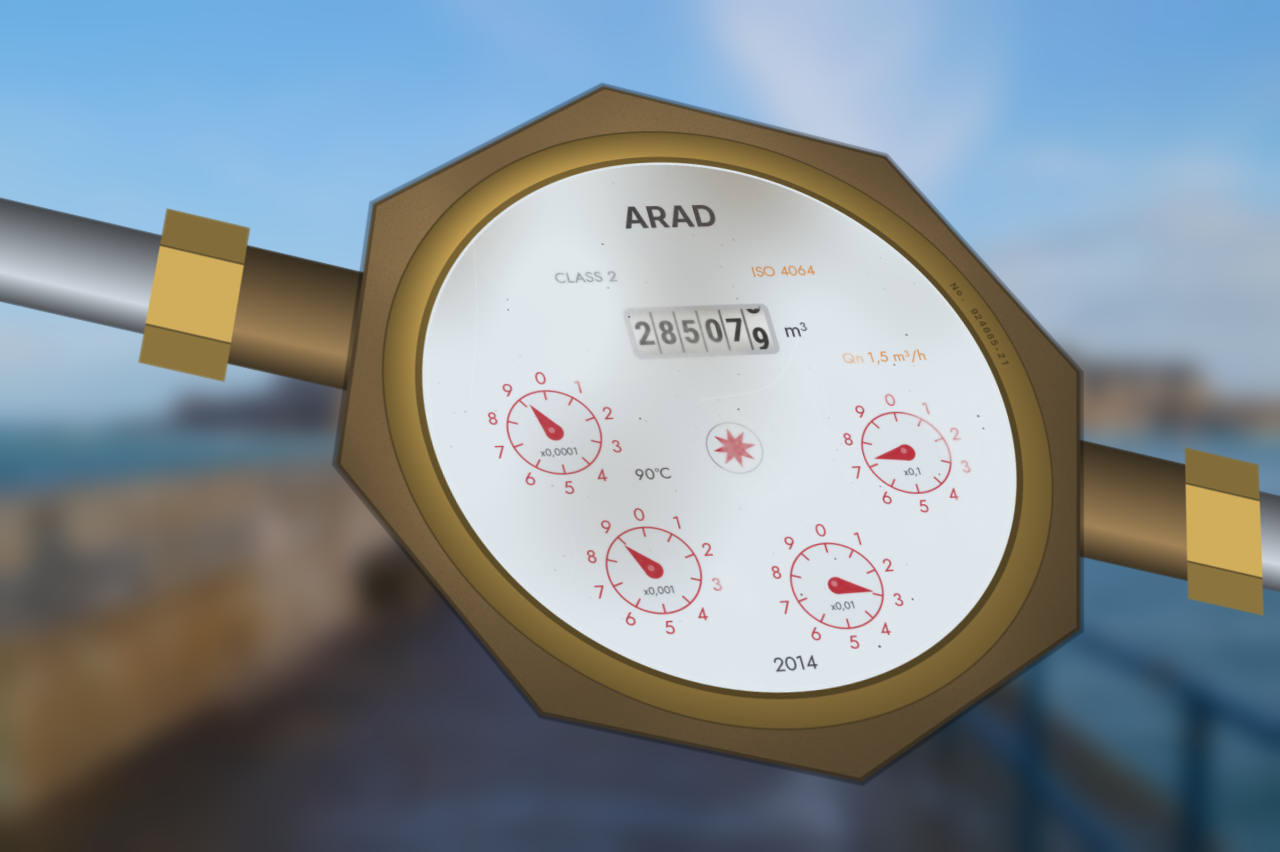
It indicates 285078.7289 m³
